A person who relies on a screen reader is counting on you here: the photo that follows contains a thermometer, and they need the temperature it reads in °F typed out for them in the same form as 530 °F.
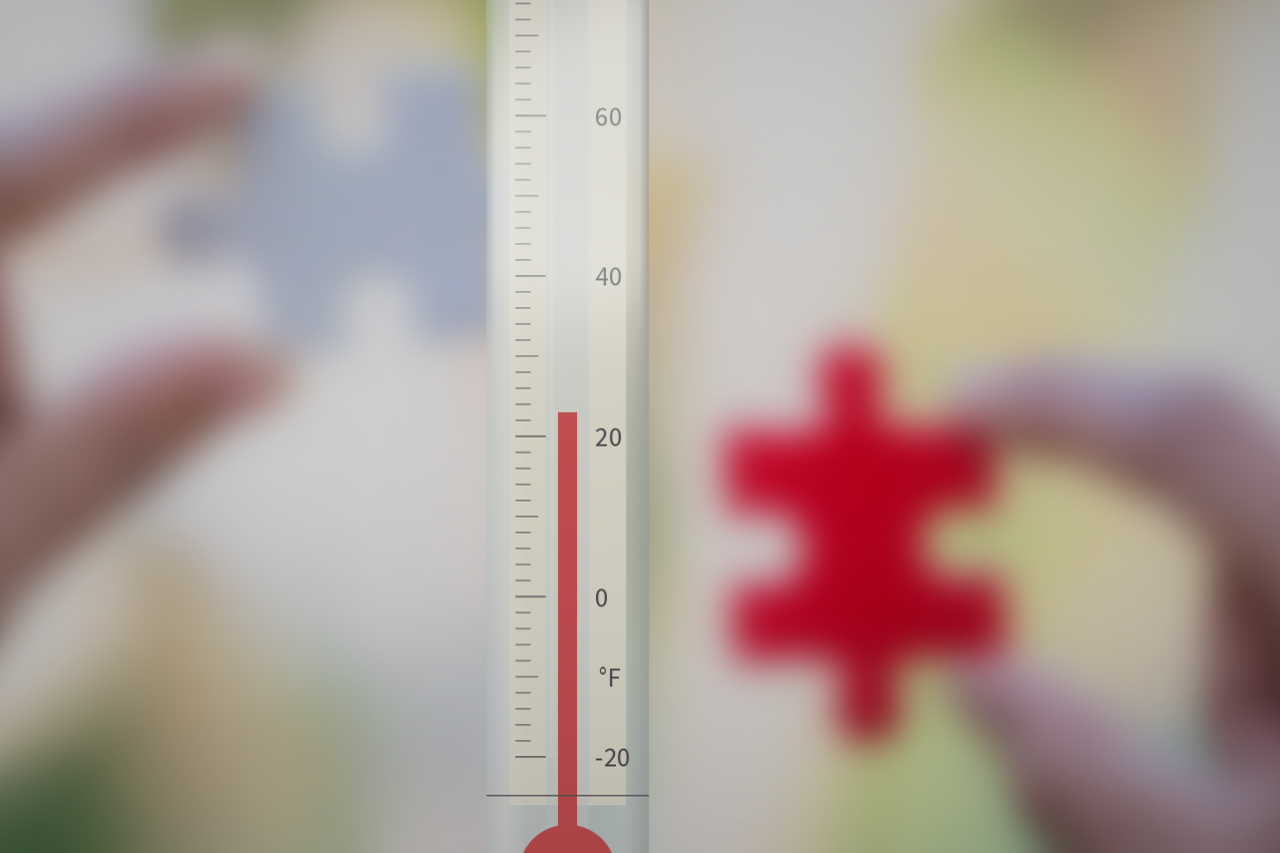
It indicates 23 °F
